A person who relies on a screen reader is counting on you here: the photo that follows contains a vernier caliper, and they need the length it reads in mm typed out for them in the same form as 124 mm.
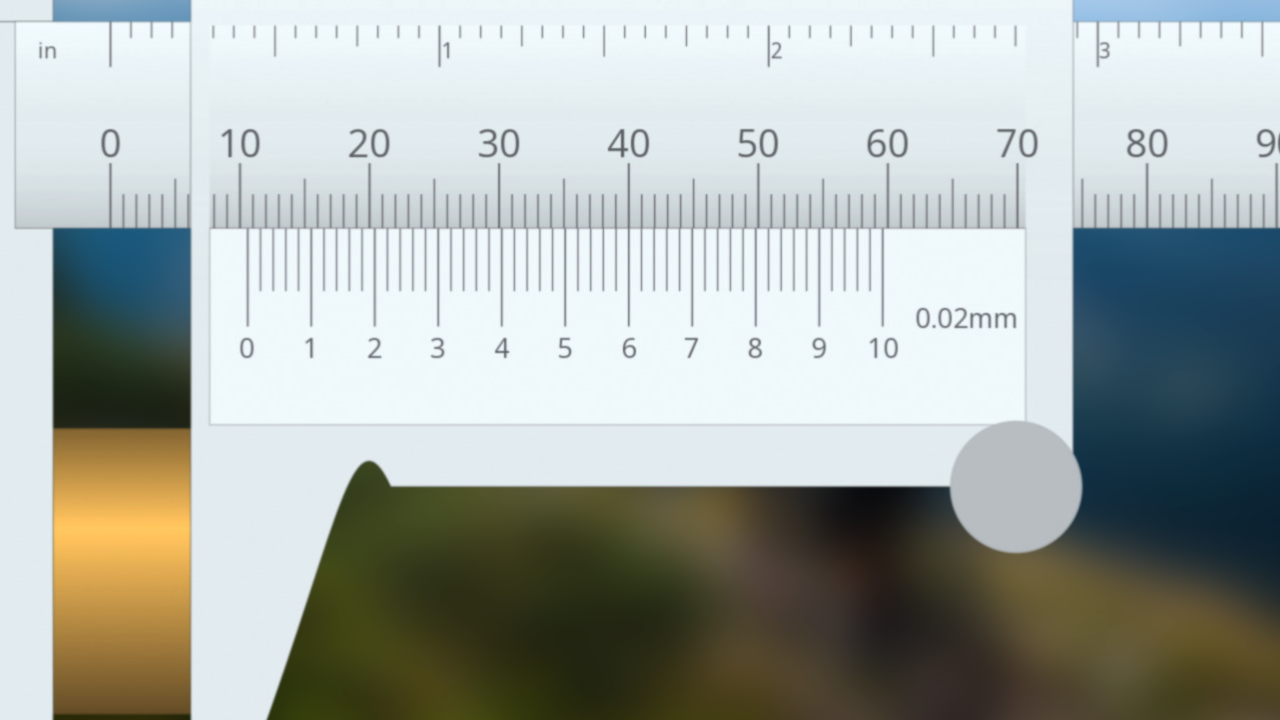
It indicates 10.6 mm
